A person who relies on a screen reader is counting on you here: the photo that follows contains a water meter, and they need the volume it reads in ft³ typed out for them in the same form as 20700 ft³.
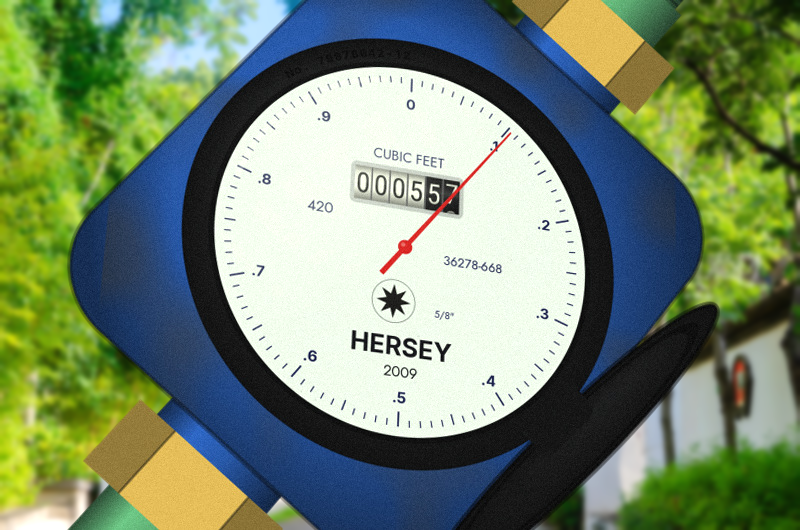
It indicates 557.10 ft³
